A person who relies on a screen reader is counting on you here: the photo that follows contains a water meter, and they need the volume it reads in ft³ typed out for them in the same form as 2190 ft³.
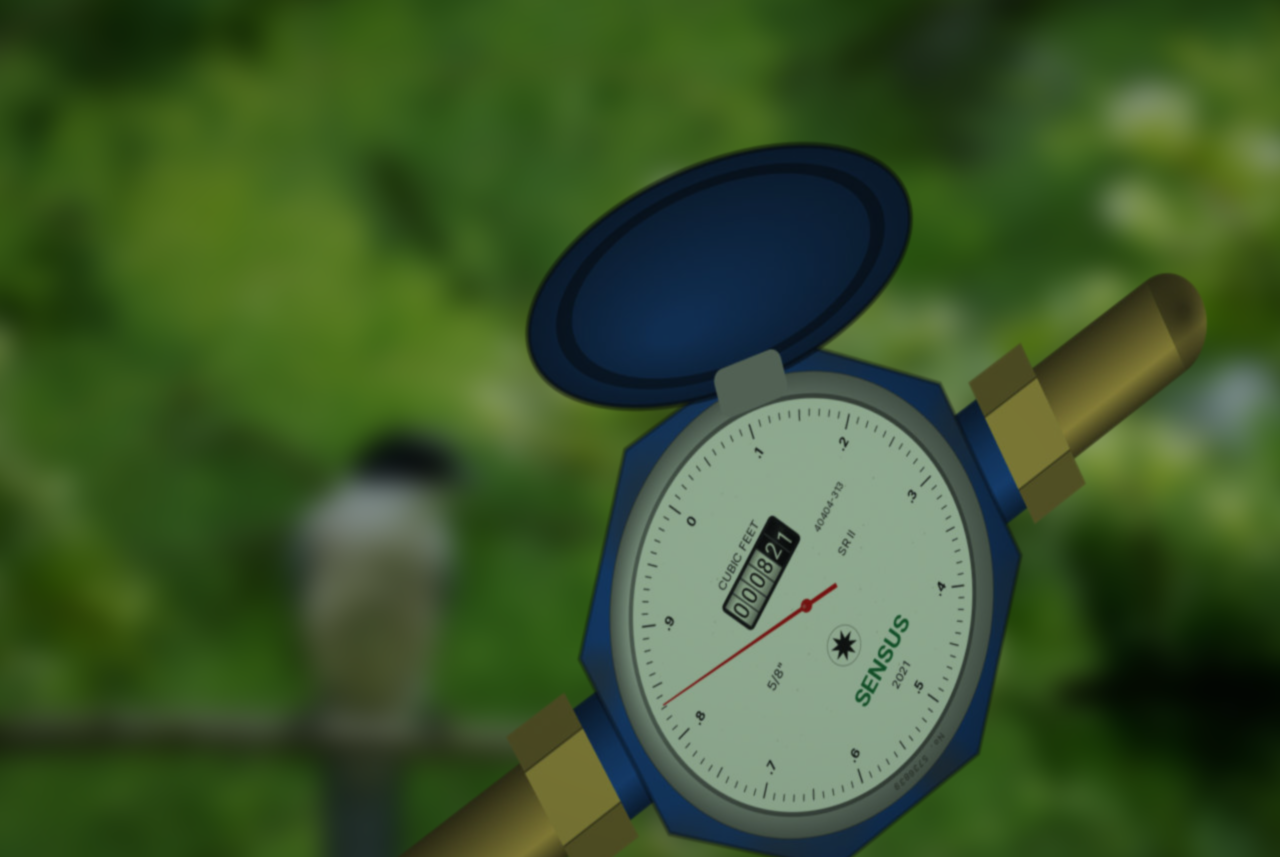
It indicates 820.83 ft³
